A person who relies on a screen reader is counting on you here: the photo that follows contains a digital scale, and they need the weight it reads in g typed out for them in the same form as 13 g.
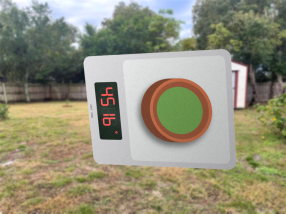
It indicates 4516 g
